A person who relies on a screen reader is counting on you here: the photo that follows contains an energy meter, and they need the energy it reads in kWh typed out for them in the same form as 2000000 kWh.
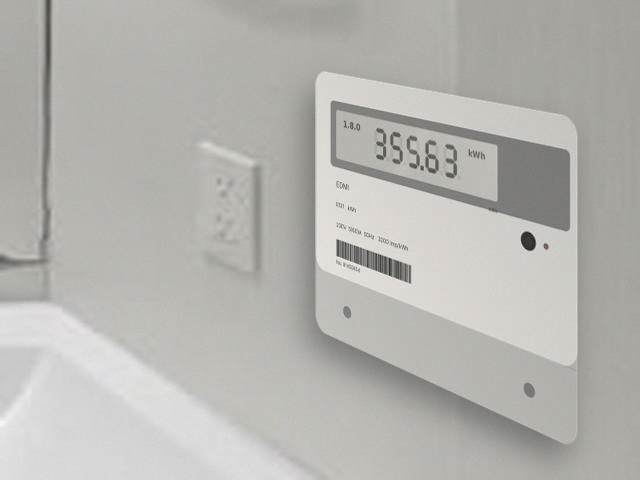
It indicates 355.63 kWh
